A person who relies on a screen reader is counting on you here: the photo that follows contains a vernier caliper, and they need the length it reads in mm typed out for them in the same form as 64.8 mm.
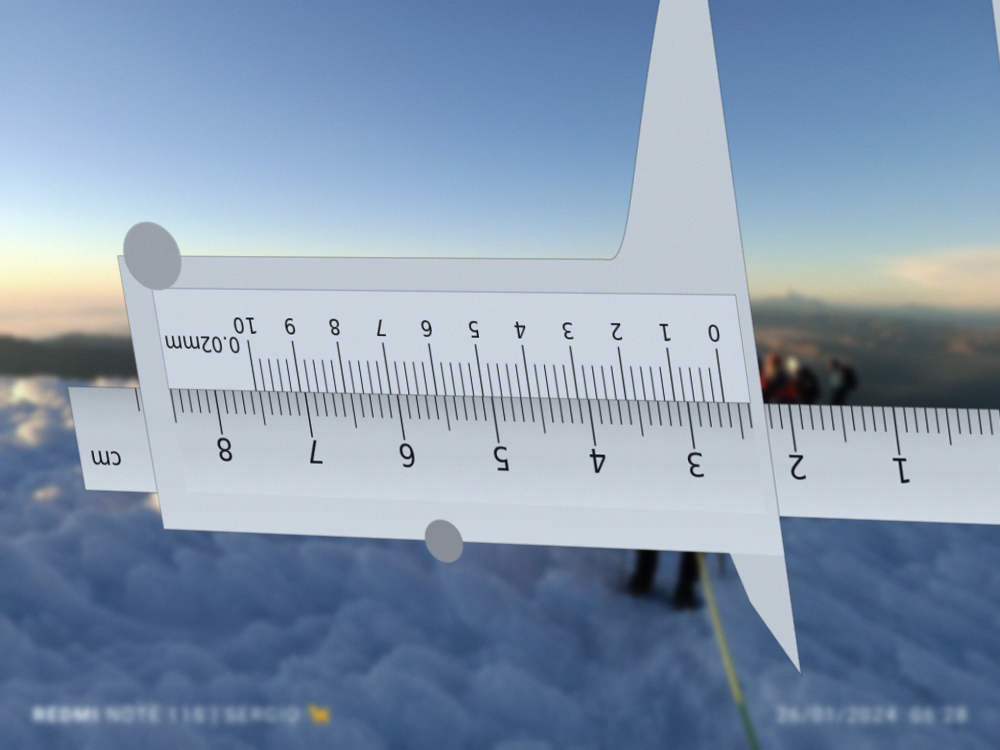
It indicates 26.4 mm
